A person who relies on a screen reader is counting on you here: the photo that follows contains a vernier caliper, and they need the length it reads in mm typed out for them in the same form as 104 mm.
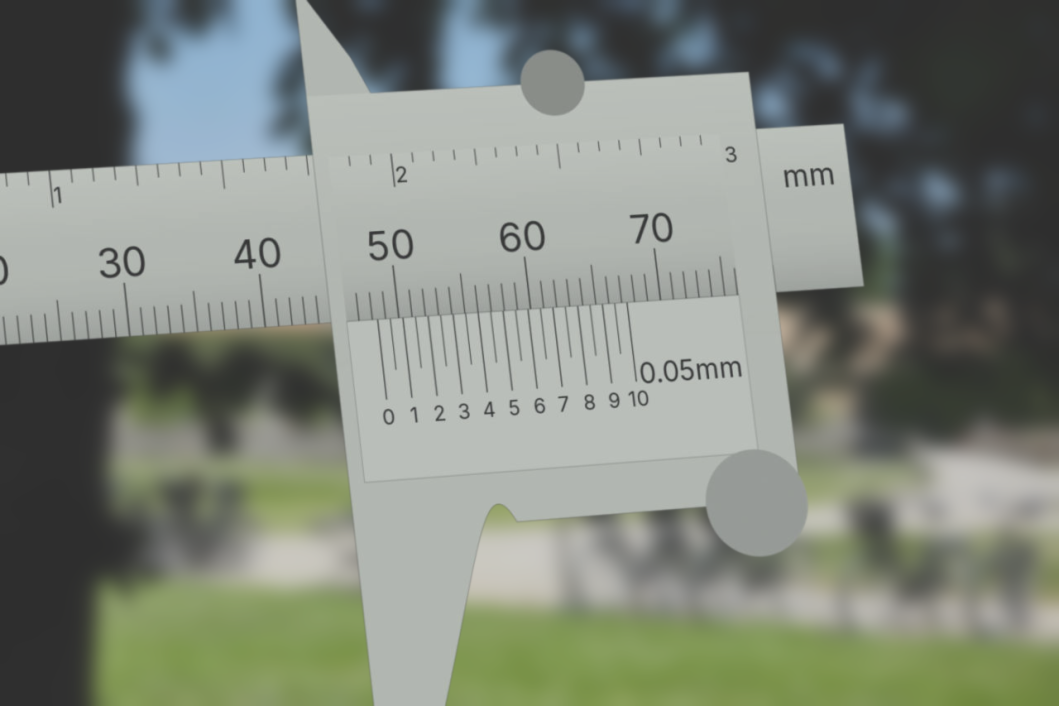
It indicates 48.4 mm
